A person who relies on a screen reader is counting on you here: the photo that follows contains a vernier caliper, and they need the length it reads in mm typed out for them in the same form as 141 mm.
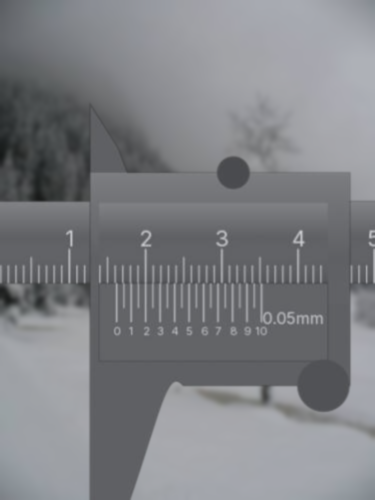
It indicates 16.2 mm
